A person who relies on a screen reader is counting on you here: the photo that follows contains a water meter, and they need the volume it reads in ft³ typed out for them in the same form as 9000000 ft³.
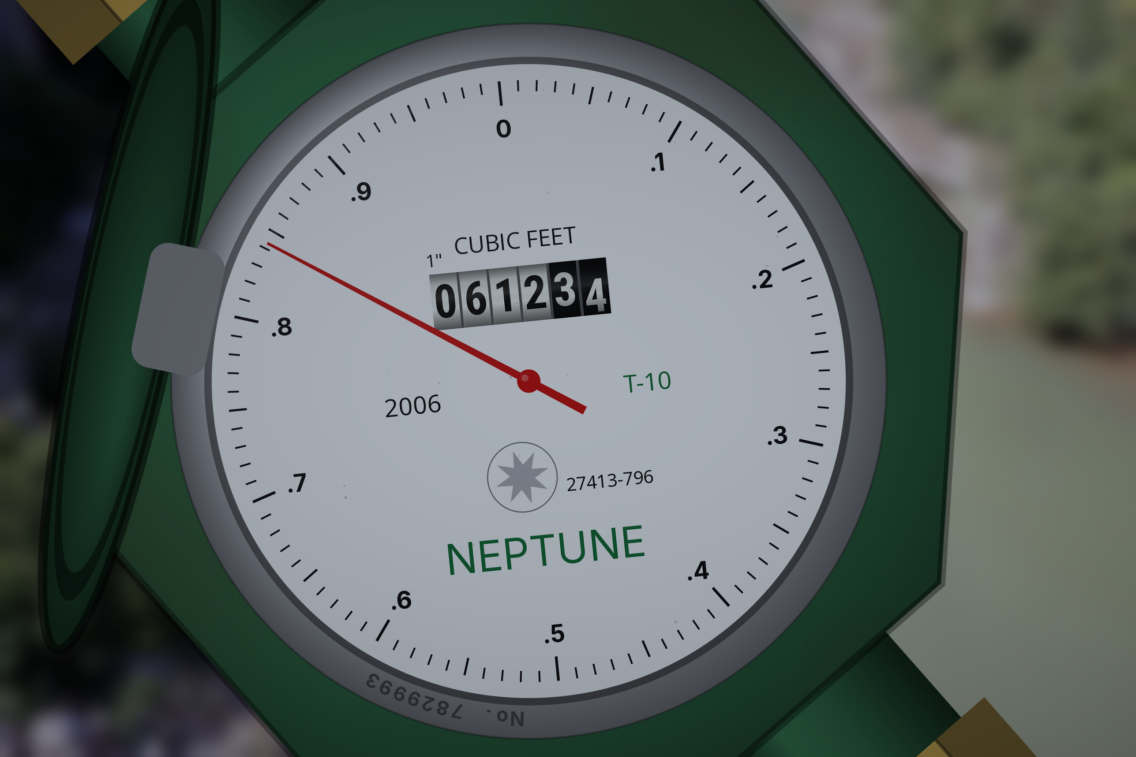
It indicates 61233.84 ft³
